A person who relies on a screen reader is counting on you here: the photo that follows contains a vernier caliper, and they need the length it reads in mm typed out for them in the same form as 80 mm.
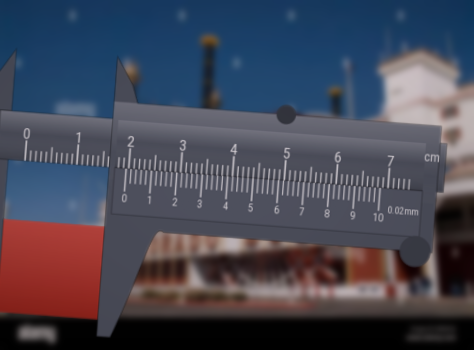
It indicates 19.5 mm
